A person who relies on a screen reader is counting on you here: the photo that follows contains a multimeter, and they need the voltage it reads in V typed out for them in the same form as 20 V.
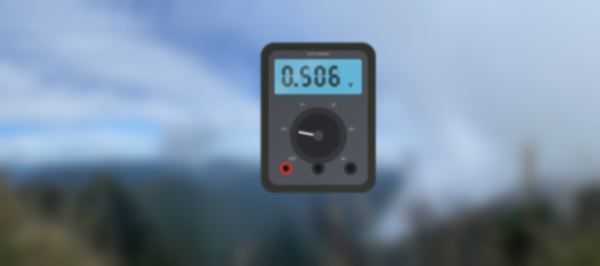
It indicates 0.506 V
